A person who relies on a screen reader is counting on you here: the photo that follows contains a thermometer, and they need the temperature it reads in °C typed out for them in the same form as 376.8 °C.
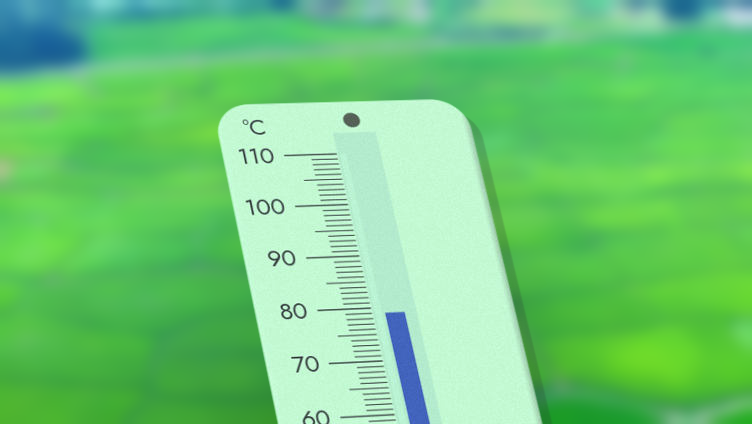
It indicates 79 °C
